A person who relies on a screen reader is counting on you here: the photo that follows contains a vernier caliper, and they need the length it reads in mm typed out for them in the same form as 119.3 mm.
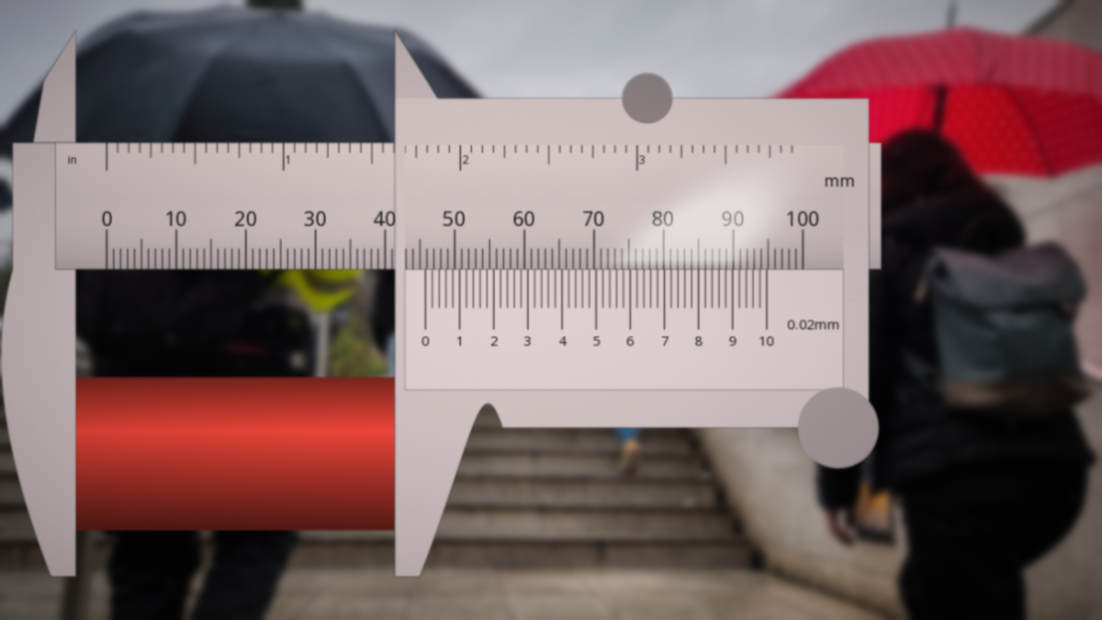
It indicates 45.8 mm
